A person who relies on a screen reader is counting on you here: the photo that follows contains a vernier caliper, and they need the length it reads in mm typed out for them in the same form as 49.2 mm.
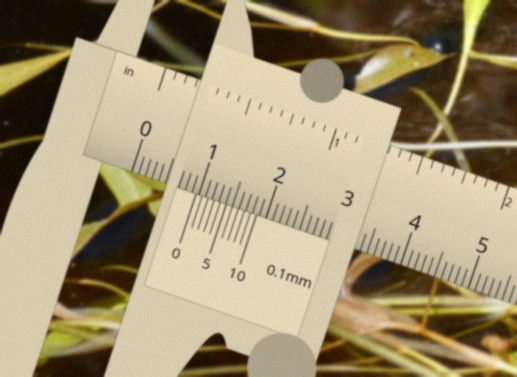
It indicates 9.6 mm
